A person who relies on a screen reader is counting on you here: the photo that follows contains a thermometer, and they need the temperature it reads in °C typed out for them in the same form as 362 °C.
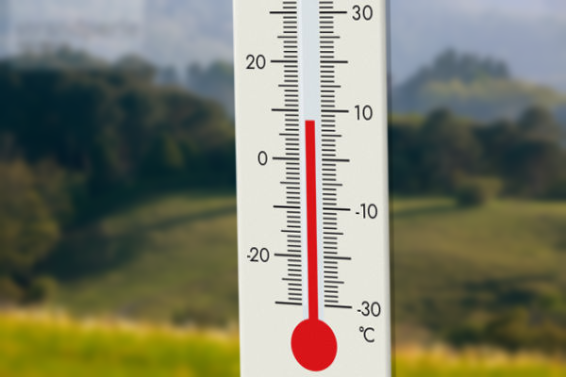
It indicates 8 °C
